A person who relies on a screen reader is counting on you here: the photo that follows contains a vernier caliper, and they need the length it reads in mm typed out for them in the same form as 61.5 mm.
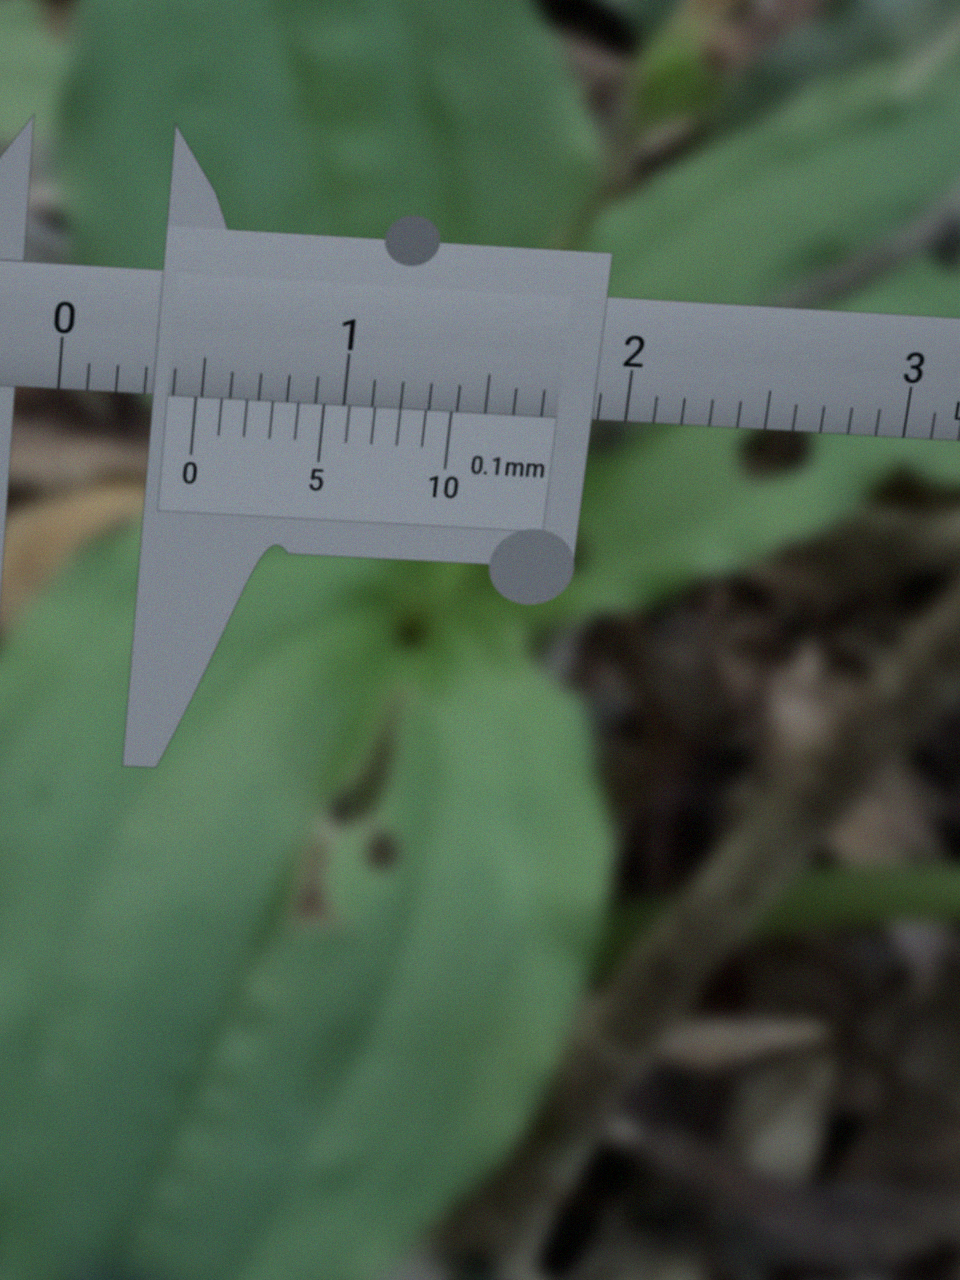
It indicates 4.8 mm
